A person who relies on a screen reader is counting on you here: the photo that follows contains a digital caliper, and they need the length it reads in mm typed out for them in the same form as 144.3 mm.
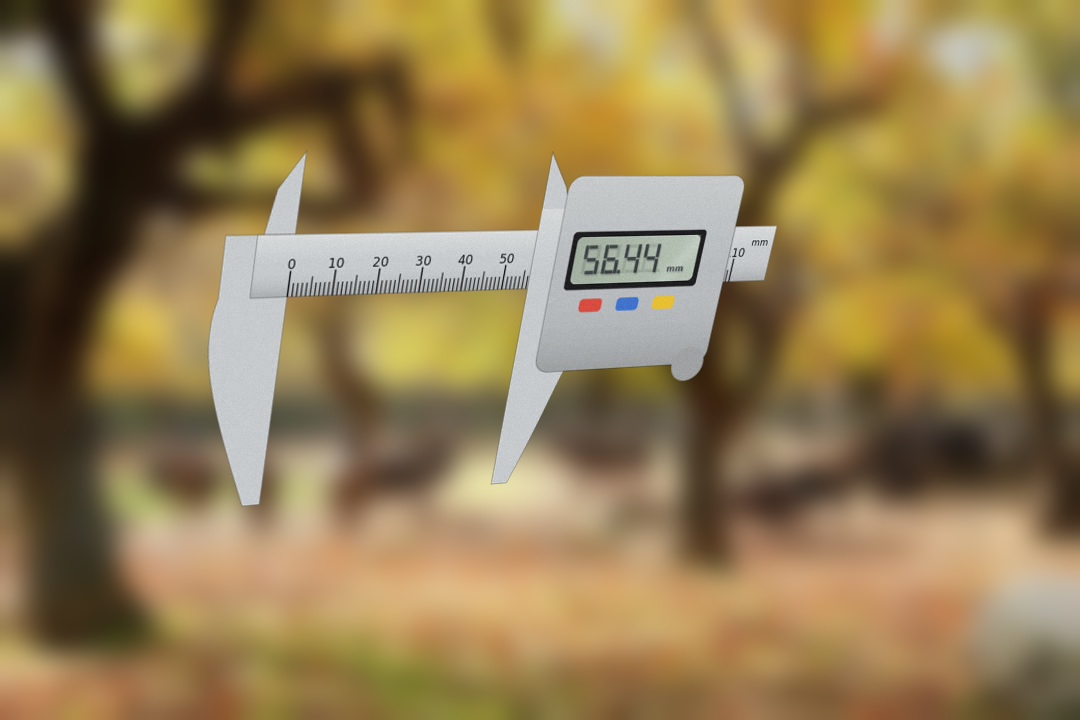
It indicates 56.44 mm
